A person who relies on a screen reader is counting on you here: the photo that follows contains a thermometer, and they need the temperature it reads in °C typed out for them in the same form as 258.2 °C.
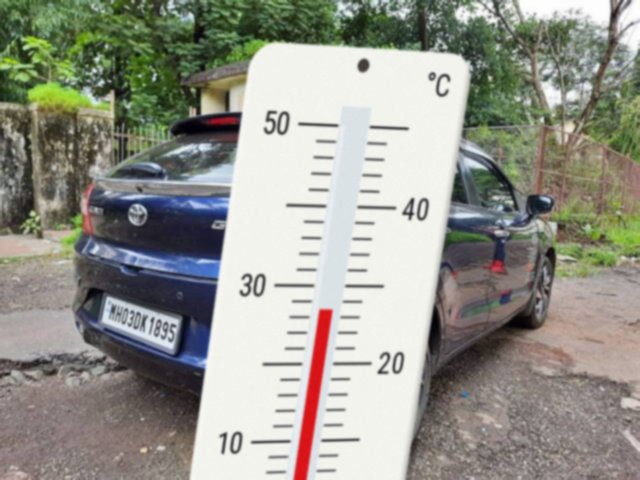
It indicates 27 °C
